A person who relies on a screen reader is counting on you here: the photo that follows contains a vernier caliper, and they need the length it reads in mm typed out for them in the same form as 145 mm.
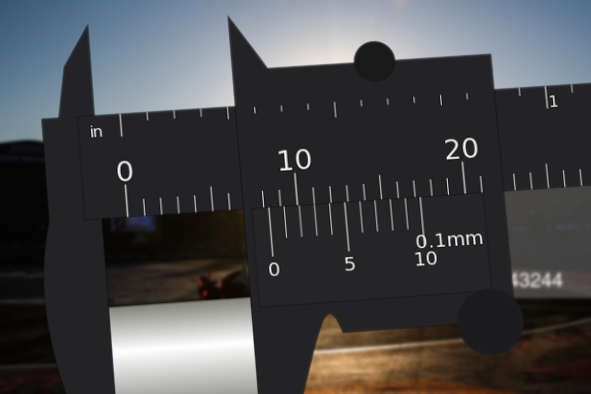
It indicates 8.3 mm
